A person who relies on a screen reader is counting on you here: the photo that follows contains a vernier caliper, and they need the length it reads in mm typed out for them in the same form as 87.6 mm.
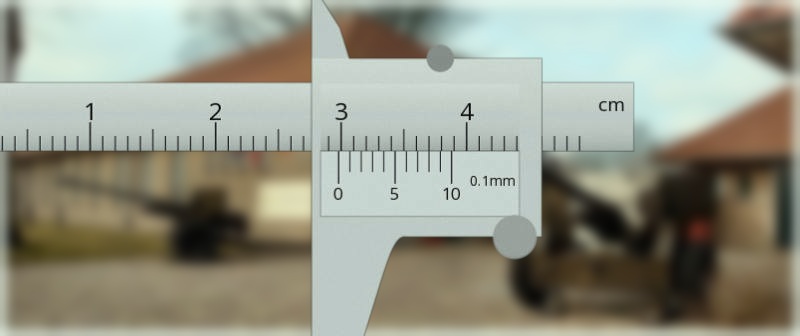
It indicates 29.8 mm
